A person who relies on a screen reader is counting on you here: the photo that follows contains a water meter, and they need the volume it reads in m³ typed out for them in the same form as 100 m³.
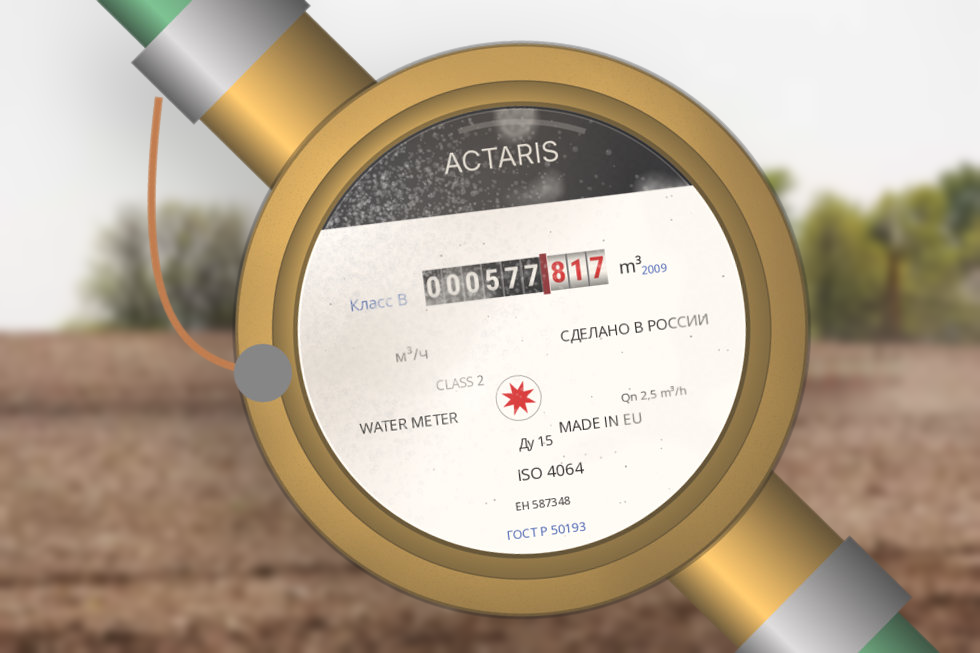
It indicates 577.817 m³
